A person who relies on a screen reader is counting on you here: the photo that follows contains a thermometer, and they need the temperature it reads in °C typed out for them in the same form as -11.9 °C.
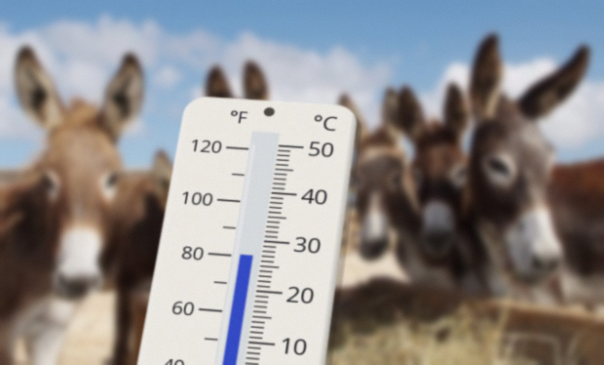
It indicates 27 °C
